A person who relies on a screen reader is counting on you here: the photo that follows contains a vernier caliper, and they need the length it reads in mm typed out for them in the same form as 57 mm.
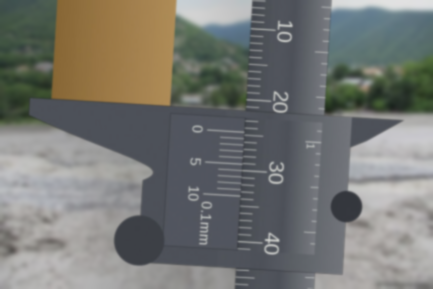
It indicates 24.6 mm
